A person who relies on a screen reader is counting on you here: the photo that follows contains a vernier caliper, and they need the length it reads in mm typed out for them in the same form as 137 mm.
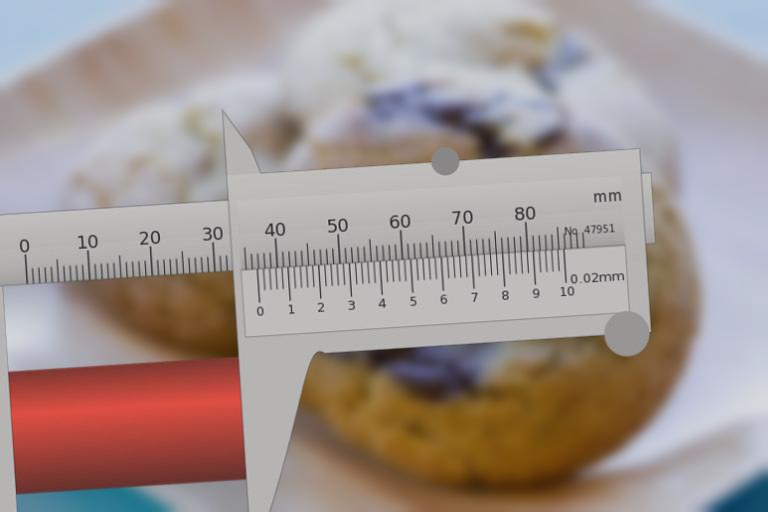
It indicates 36.8 mm
